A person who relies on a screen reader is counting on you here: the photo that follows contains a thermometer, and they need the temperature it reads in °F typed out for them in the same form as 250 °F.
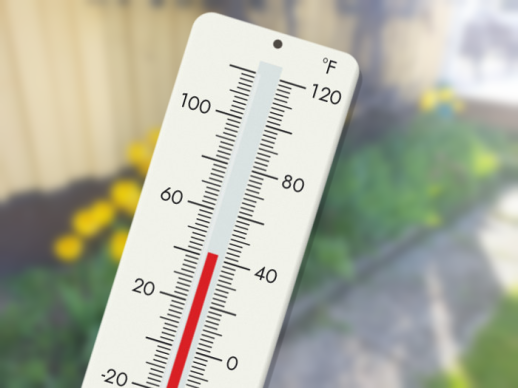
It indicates 42 °F
